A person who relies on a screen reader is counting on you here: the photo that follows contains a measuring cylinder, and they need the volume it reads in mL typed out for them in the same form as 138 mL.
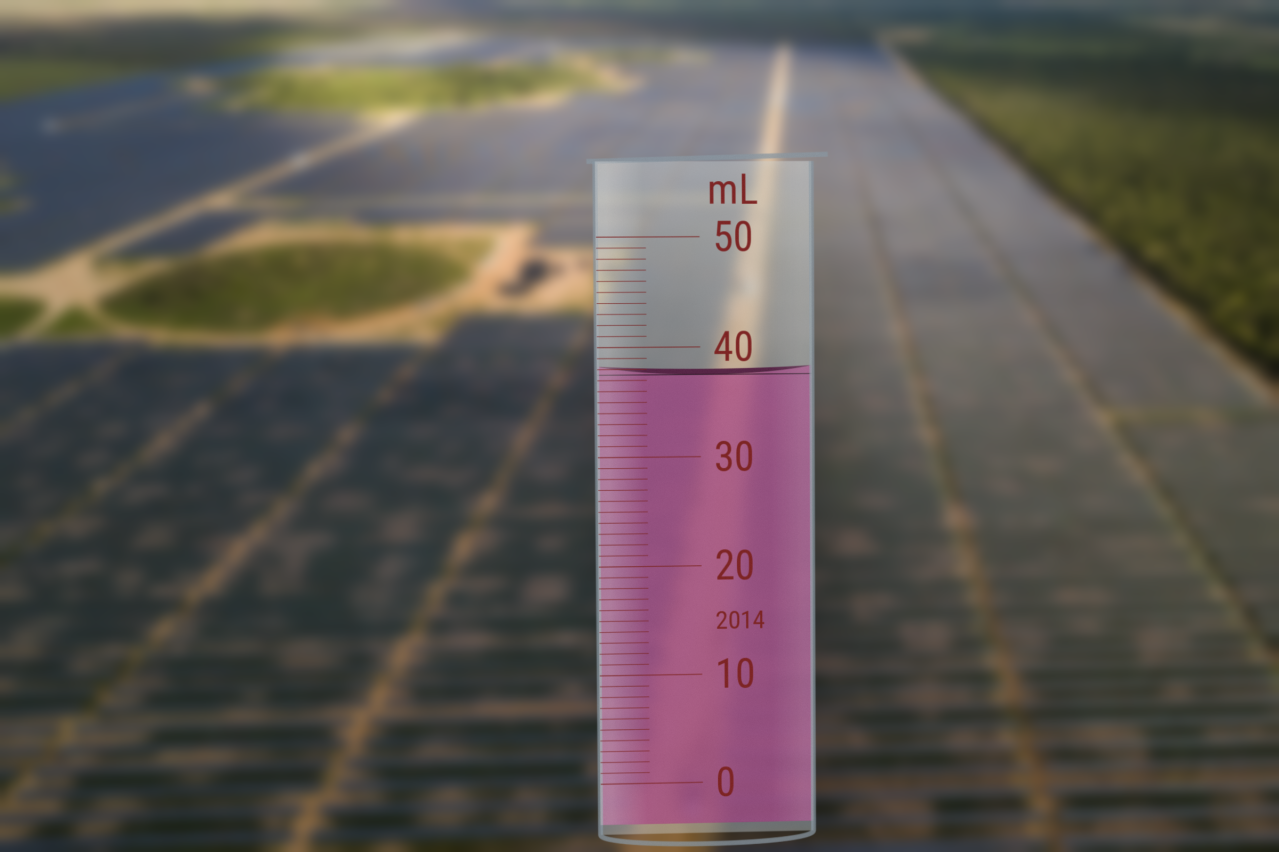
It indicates 37.5 mL
